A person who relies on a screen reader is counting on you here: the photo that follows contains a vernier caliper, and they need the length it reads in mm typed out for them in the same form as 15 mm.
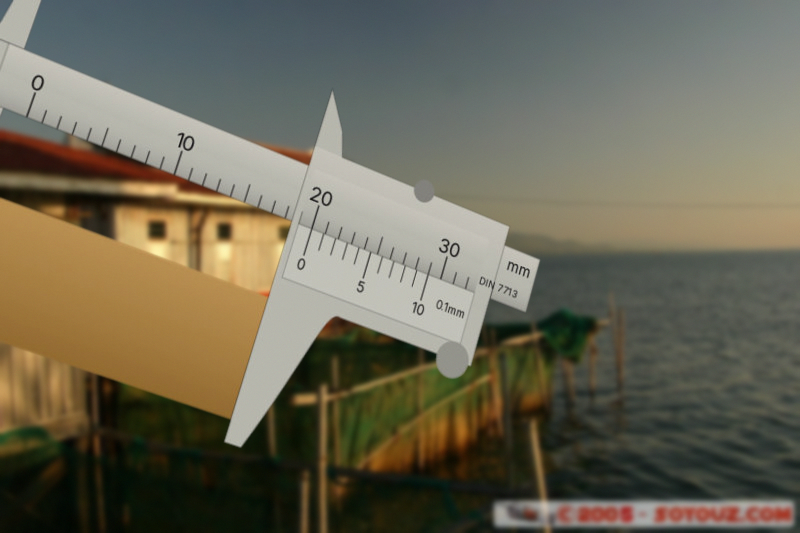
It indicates 20.0 mm
